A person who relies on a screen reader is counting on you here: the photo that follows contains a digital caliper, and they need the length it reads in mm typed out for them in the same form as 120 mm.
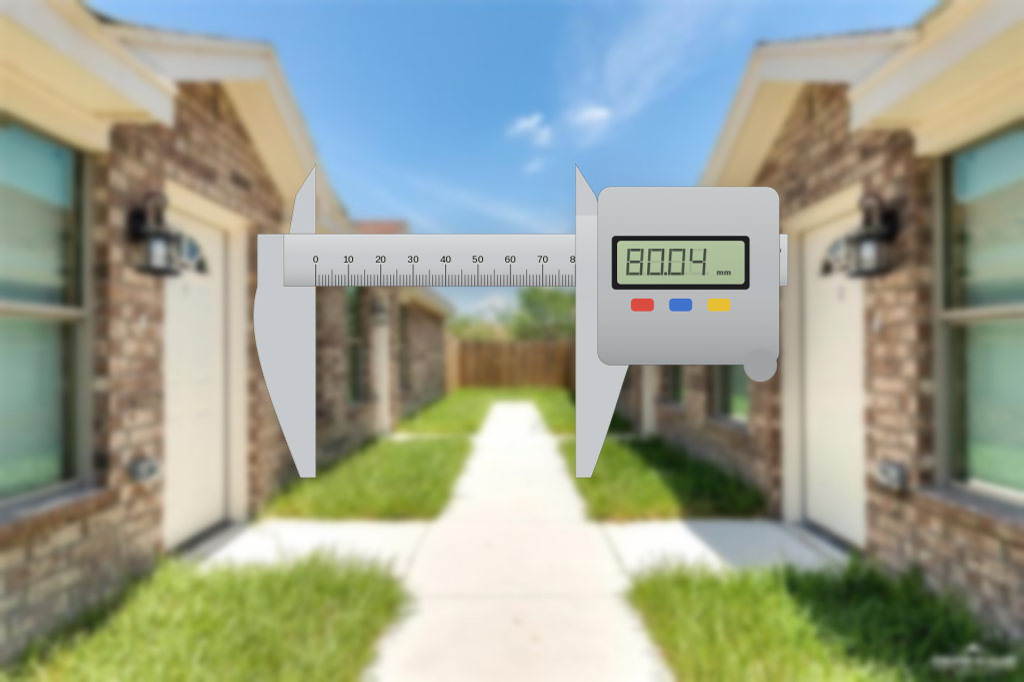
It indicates 80.04 mm
